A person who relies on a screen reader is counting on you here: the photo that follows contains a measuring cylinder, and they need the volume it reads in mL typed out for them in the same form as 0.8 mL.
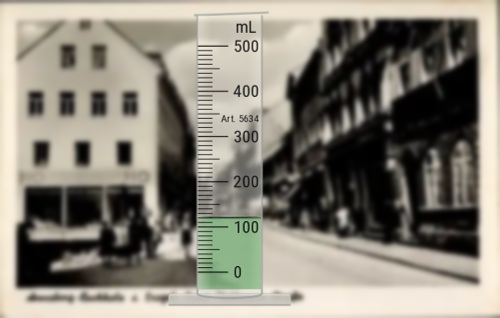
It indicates 120 mL
